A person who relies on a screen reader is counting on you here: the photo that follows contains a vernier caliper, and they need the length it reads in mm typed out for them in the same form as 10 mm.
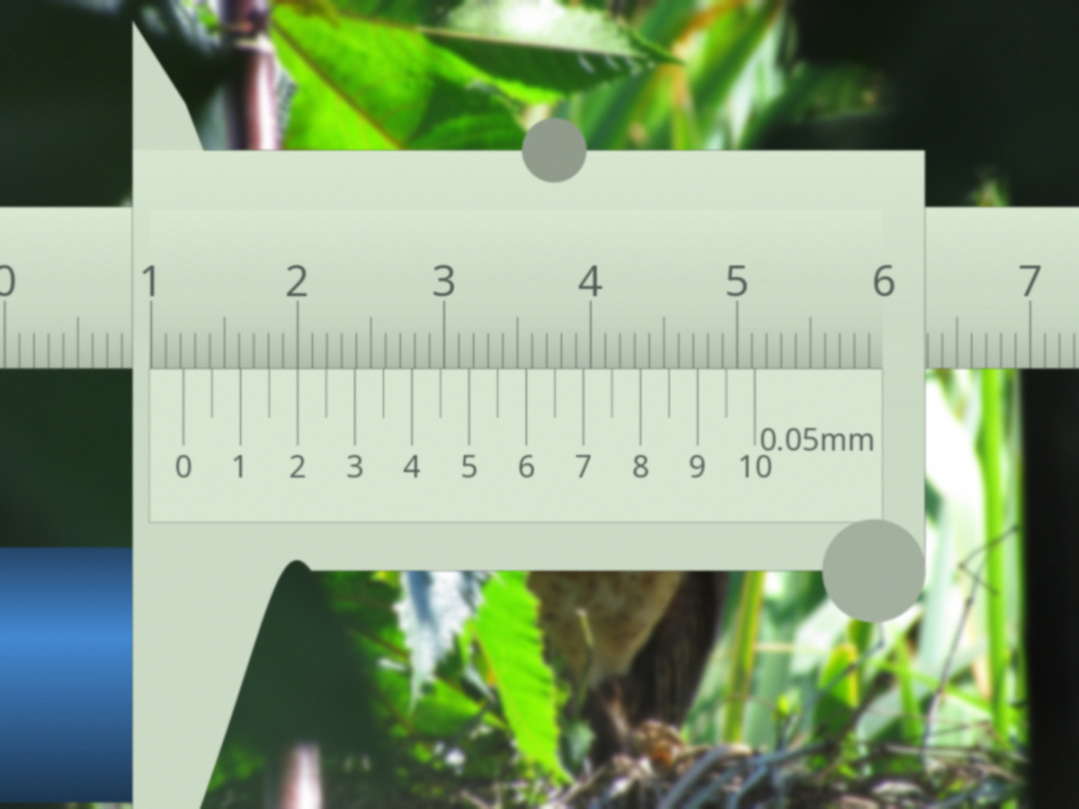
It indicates 12.2 mm
